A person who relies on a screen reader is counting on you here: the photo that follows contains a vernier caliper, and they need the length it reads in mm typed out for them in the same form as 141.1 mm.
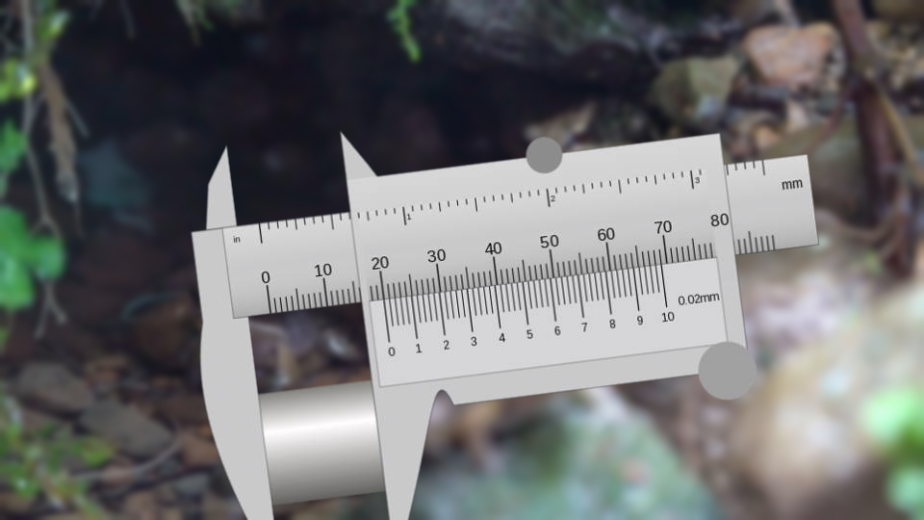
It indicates 20.0 mm
